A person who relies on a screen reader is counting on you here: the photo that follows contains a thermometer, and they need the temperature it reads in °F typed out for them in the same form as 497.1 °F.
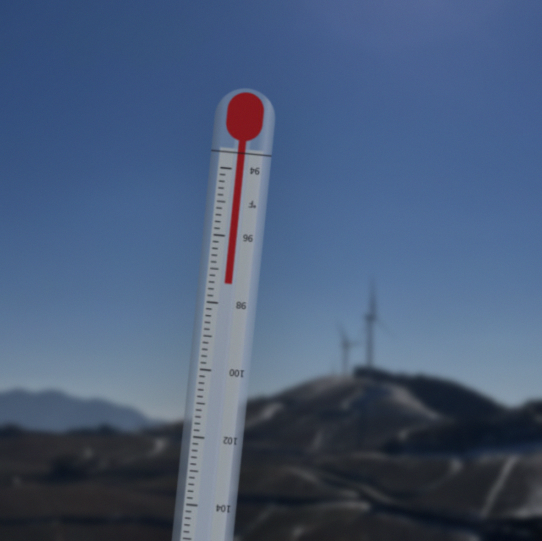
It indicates 97.4 °F
